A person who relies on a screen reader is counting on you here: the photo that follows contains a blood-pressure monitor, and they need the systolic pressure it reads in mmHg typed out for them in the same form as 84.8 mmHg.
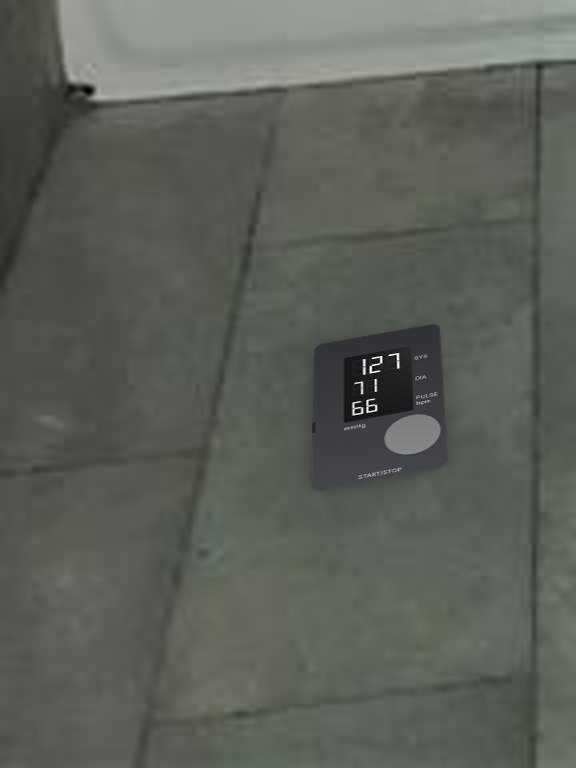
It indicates 127 mmHg
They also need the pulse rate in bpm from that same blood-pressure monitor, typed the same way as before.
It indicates 66 bpm
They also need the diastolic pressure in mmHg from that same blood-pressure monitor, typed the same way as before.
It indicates 71 mmHg
